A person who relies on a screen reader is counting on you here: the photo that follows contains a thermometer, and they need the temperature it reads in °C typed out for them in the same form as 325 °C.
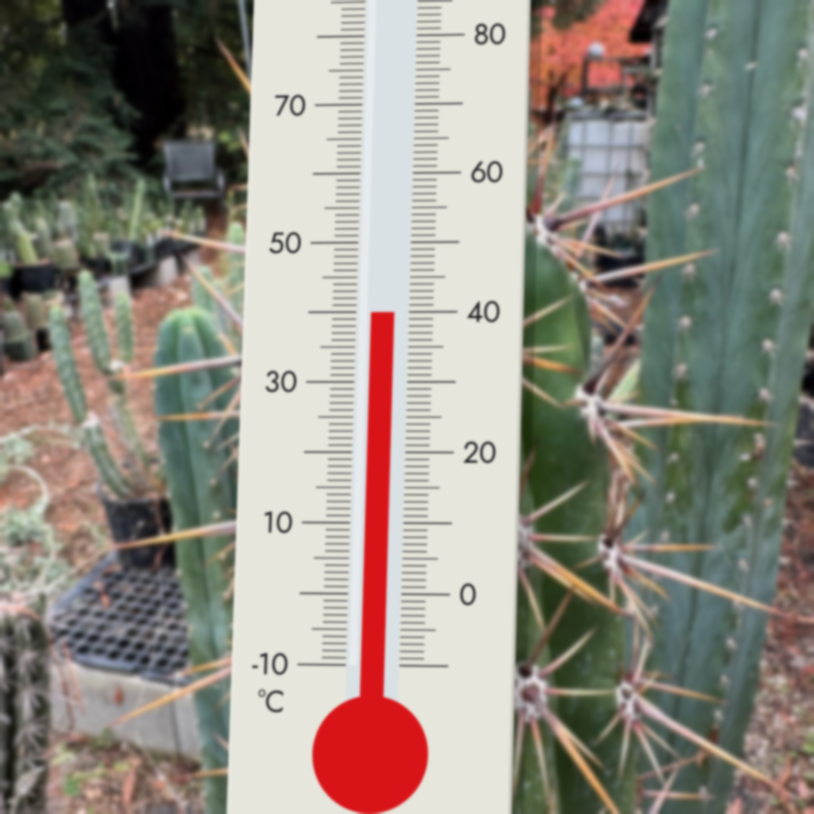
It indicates 40 °C
